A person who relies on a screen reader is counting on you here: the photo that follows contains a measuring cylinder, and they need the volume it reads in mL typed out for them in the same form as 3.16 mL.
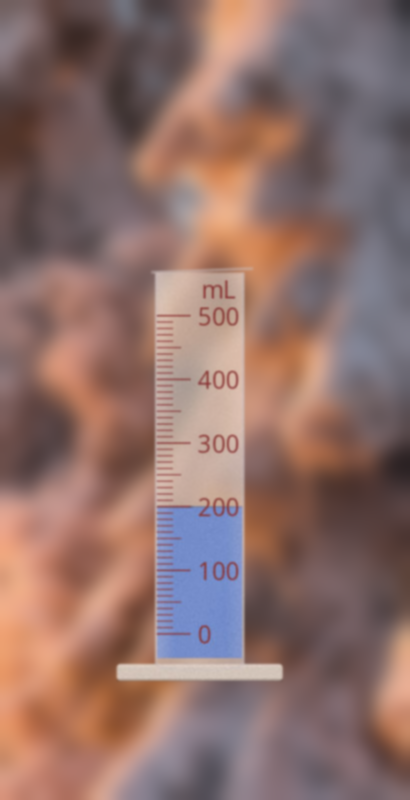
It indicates 200 mL
